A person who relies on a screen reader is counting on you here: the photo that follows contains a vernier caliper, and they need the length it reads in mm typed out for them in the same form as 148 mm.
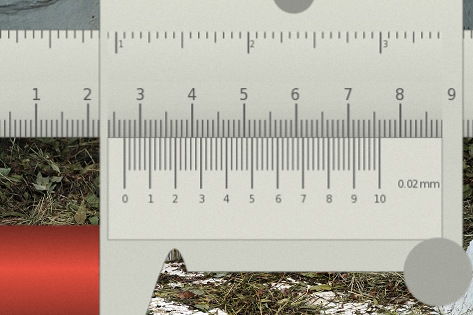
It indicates 27.0 mm
